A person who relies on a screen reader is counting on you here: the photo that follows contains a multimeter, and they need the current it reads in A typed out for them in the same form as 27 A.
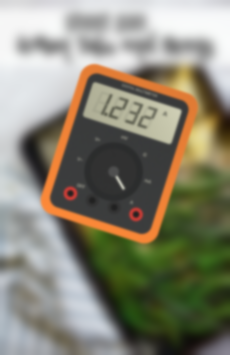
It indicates 1.232 A
